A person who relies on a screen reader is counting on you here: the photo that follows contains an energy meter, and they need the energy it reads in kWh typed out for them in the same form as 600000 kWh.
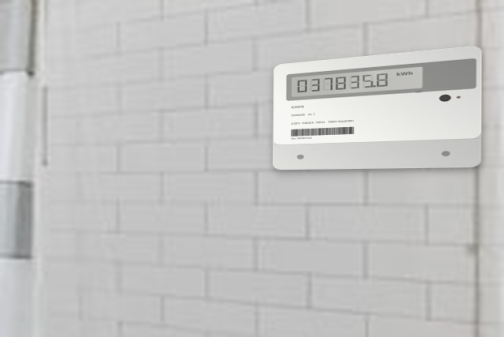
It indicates 37835.8 kWh
